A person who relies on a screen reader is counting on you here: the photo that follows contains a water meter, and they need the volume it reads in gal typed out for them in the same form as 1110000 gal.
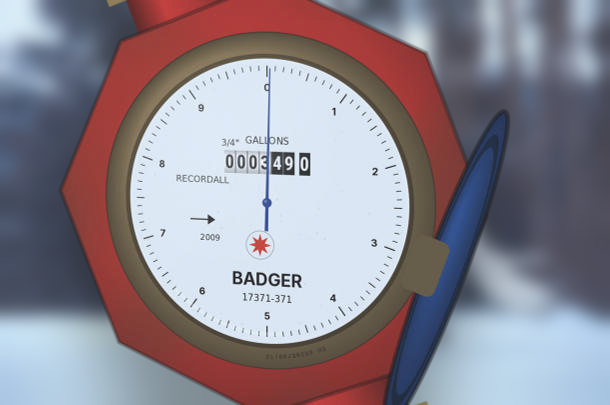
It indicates 3490.0 gal
